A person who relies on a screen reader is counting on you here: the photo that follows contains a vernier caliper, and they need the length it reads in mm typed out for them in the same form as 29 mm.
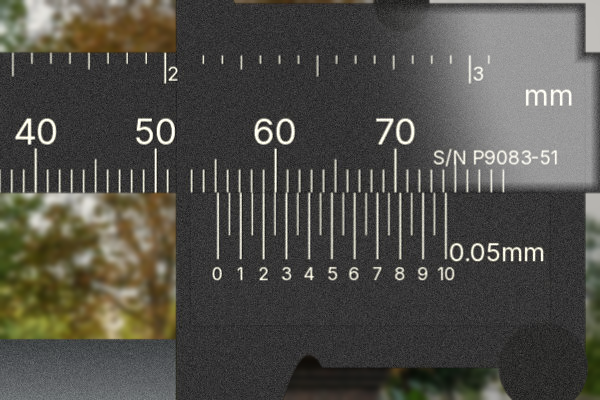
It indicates 55.2 mm
